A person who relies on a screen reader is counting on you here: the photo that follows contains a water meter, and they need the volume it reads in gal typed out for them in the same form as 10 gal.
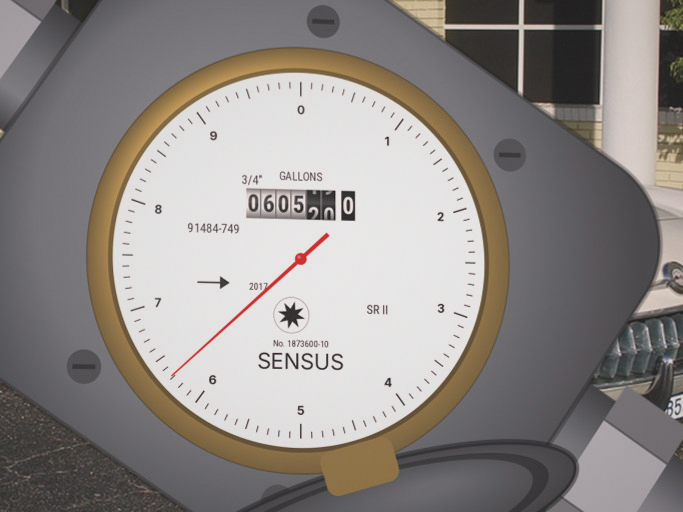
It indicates 605196.3 gal
